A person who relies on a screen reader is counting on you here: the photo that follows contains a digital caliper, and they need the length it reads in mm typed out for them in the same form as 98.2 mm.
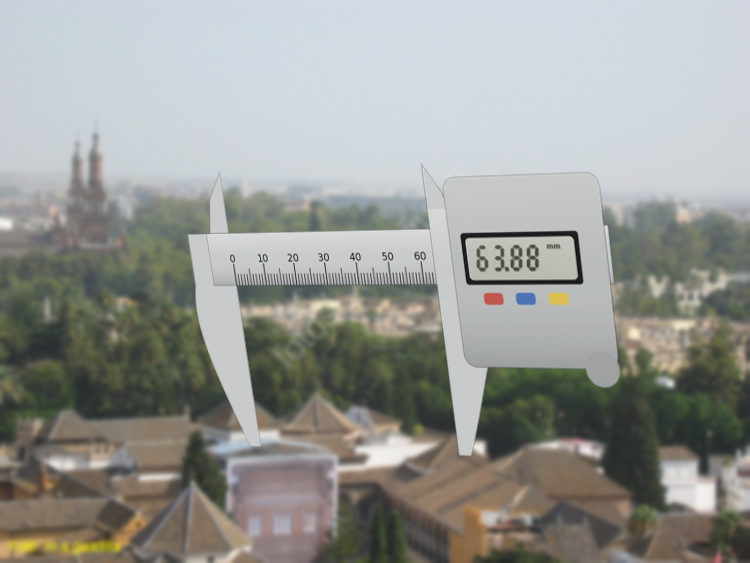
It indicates 63.88 mm
